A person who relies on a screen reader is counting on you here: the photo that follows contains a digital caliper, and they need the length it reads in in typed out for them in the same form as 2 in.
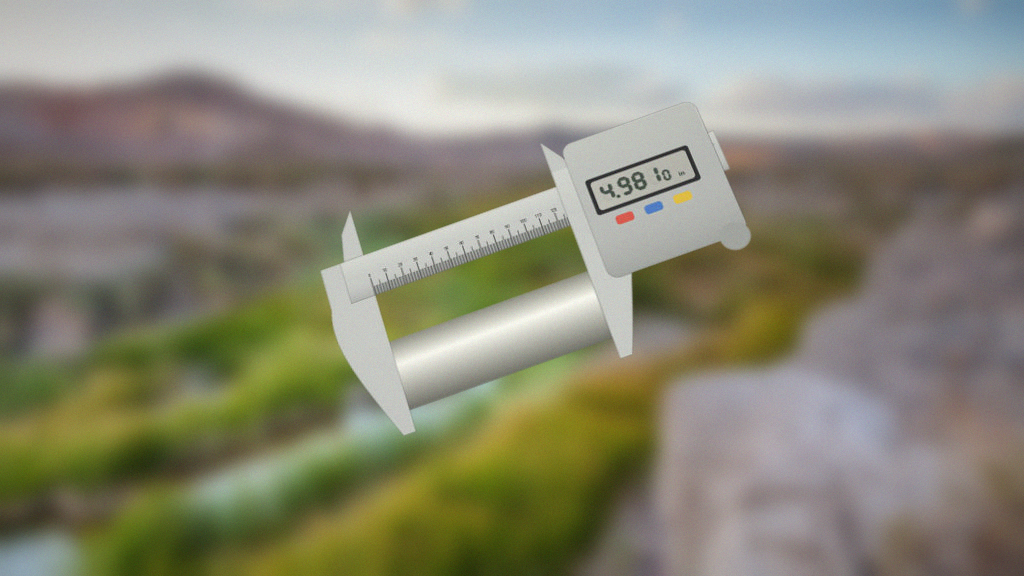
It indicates 4.9810 in
